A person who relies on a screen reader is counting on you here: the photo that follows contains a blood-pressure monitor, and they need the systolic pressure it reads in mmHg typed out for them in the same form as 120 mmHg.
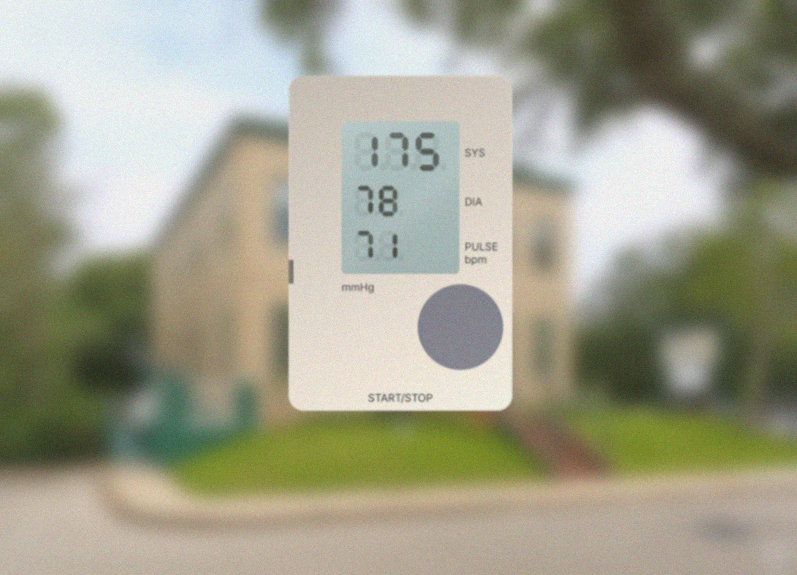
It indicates 175 mmHg
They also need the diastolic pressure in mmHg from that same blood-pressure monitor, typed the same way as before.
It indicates 78 mmHg
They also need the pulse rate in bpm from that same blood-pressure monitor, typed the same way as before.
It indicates 71 bpm
